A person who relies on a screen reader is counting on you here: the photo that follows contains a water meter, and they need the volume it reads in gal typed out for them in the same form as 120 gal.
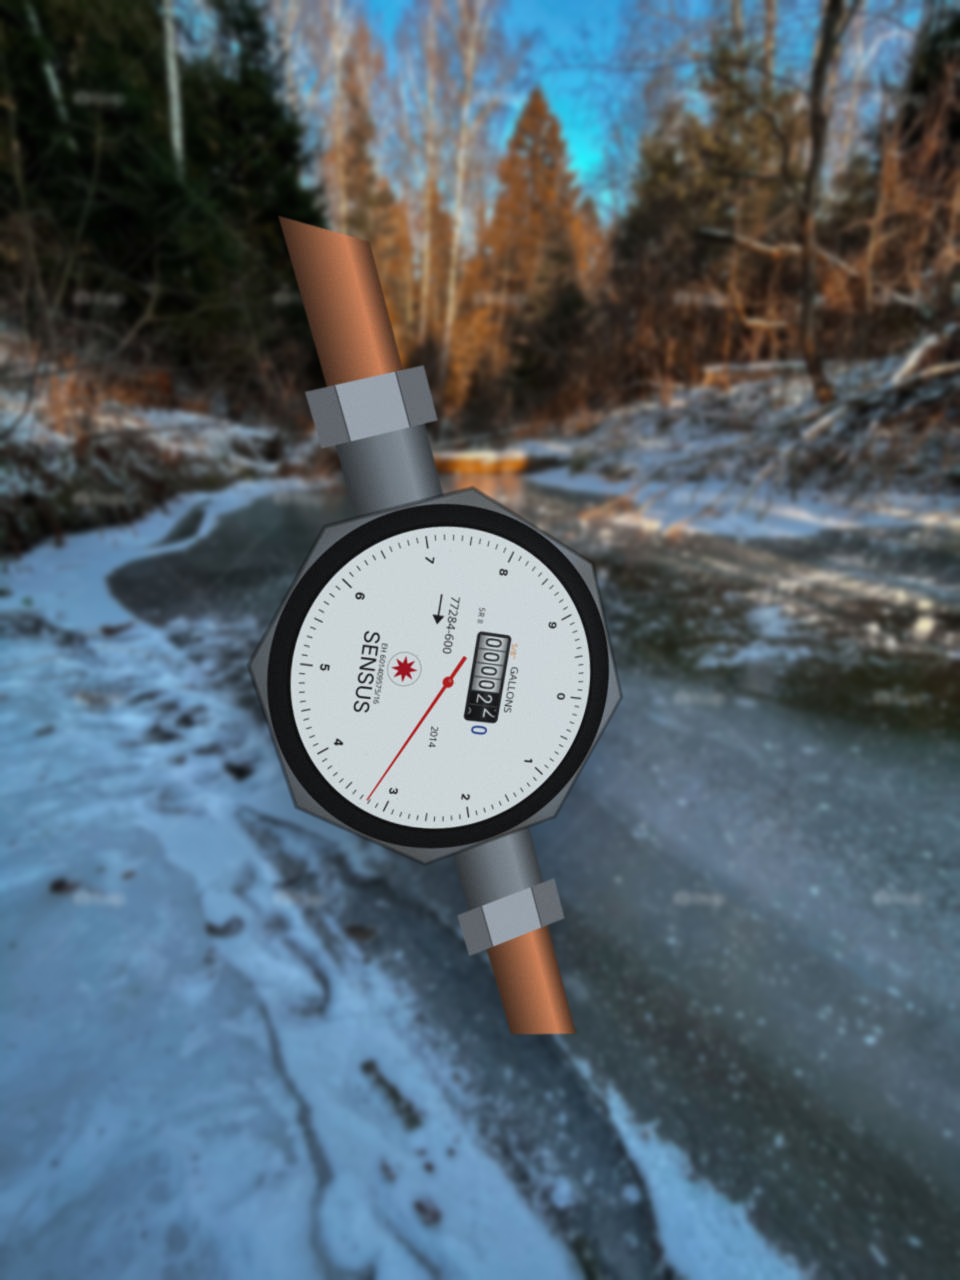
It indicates 223.2 gal
